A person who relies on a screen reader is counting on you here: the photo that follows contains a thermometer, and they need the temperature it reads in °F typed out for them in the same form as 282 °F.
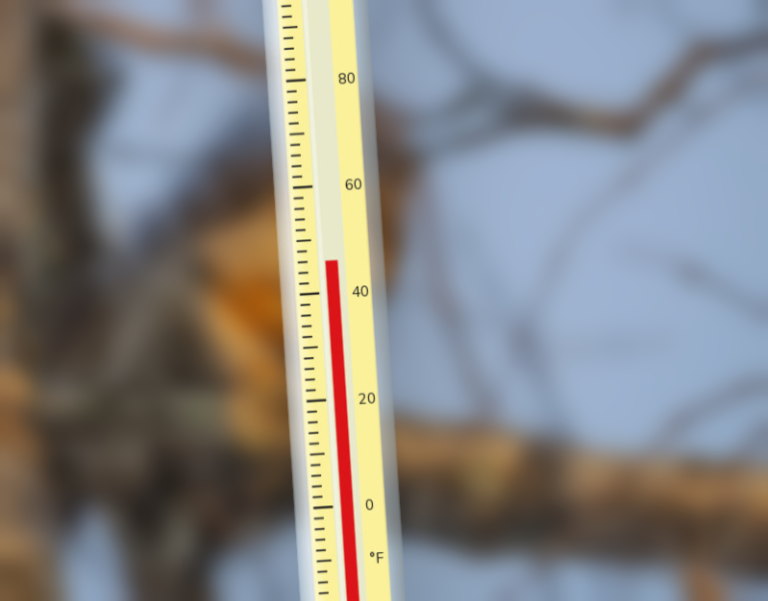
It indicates 46 °F
